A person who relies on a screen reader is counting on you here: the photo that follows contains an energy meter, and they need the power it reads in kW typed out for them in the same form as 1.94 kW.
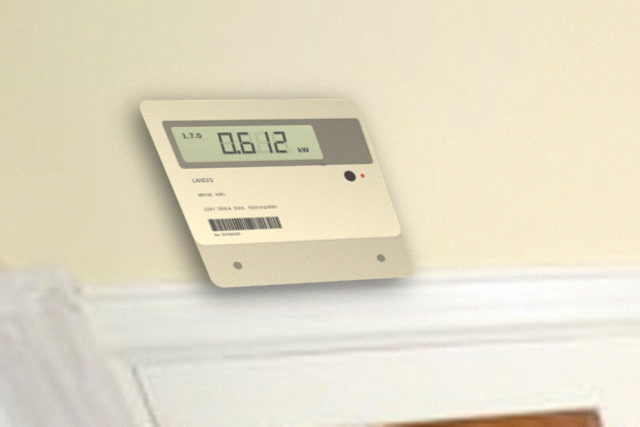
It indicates 0.612 kW
